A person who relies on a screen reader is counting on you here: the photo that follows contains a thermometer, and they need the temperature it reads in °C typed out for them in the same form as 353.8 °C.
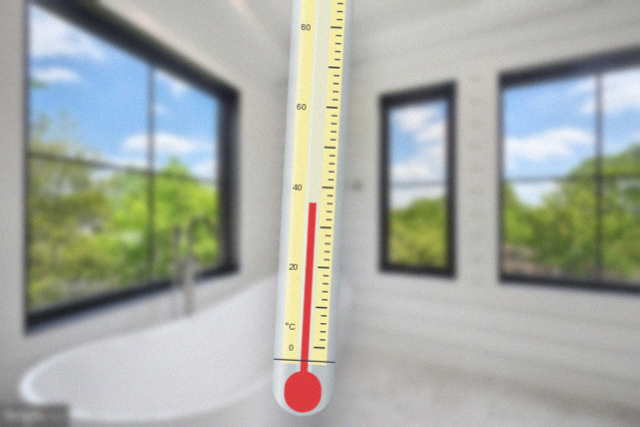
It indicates 36 °C
